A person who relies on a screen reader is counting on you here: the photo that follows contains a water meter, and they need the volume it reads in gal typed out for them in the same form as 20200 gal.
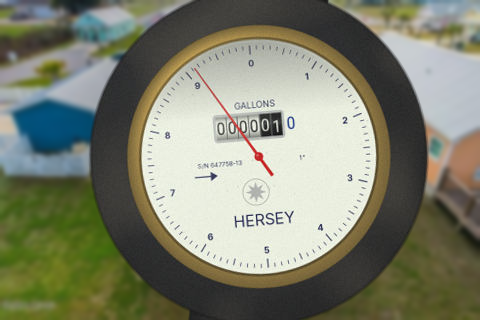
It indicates 9.1 gal
